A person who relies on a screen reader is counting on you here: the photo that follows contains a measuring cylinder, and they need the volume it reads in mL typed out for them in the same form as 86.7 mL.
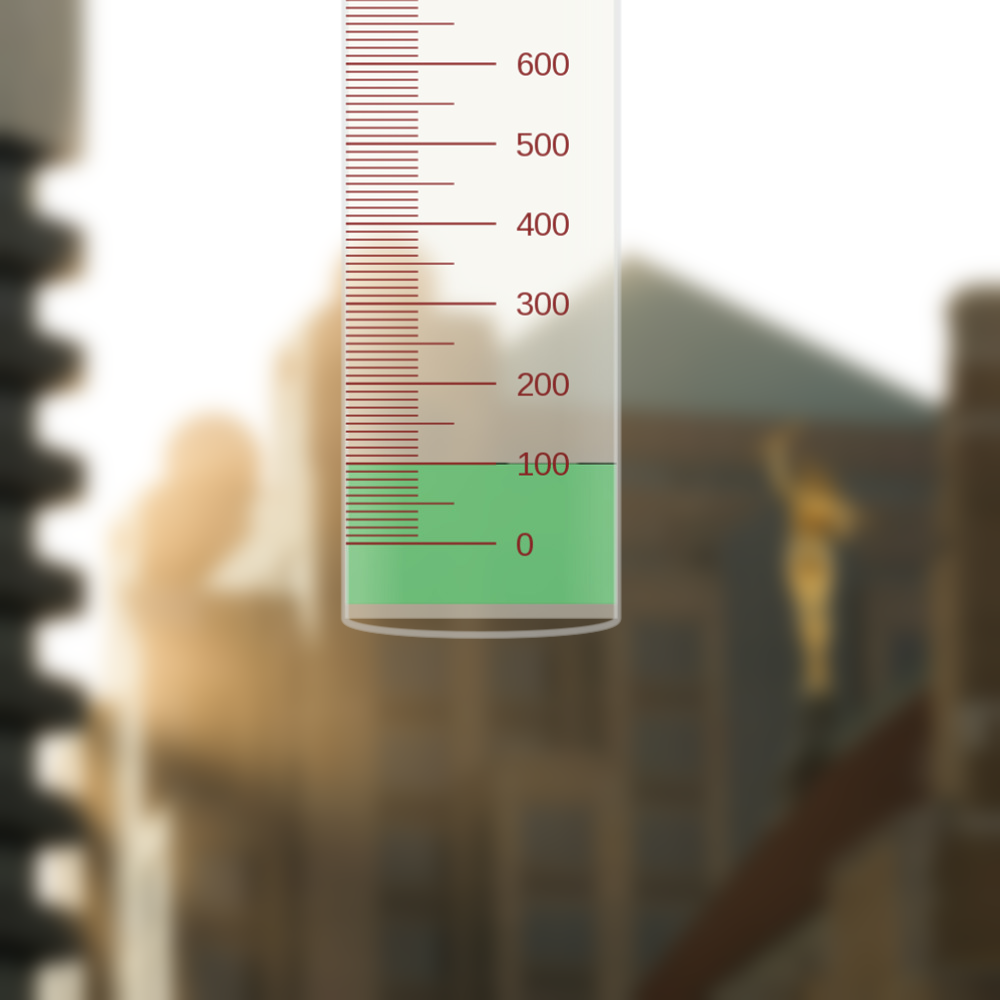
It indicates 100 mL
